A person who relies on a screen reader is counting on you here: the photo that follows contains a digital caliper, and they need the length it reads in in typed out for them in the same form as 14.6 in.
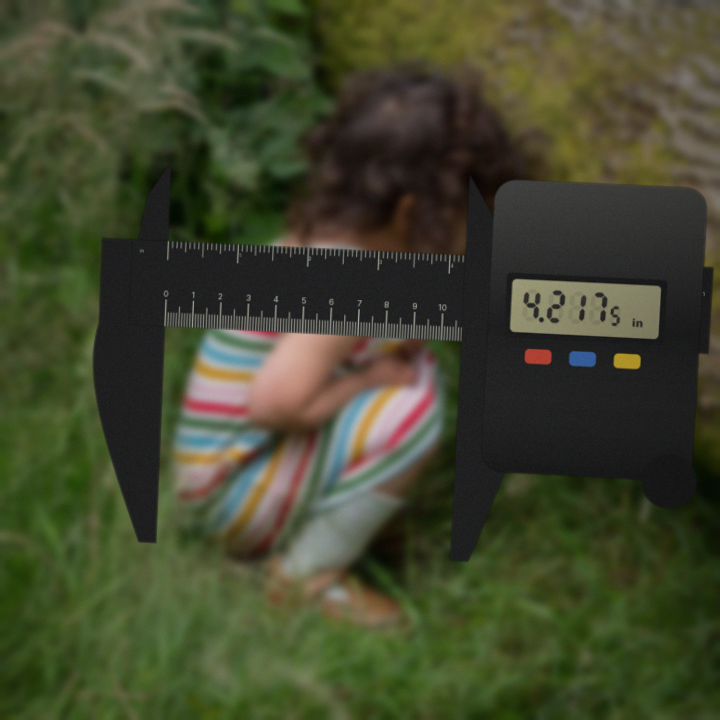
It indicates 4.2175 in
